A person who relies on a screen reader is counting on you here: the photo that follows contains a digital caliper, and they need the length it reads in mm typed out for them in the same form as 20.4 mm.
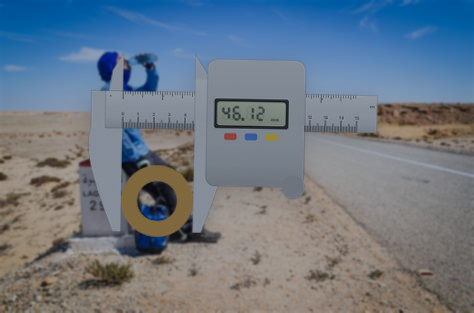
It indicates 46.12 mm
